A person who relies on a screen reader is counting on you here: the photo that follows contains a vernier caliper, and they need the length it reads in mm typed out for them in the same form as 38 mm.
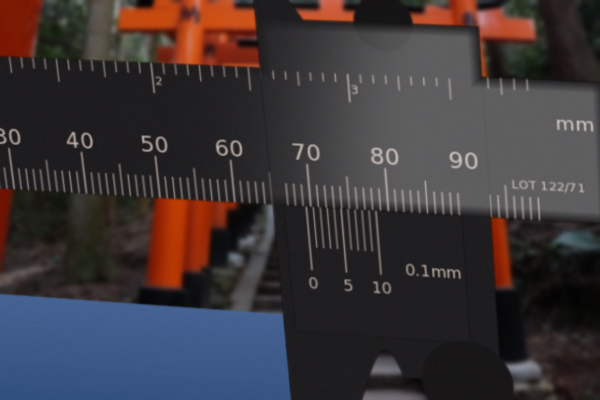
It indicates 69.4 mm
